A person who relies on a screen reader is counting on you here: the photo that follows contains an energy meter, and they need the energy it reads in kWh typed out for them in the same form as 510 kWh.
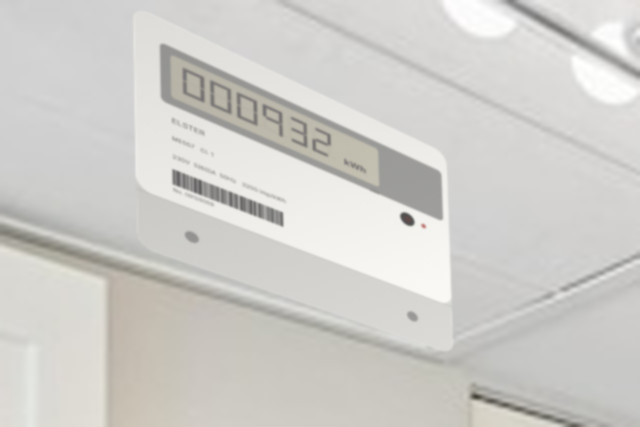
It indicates 932 kWh
